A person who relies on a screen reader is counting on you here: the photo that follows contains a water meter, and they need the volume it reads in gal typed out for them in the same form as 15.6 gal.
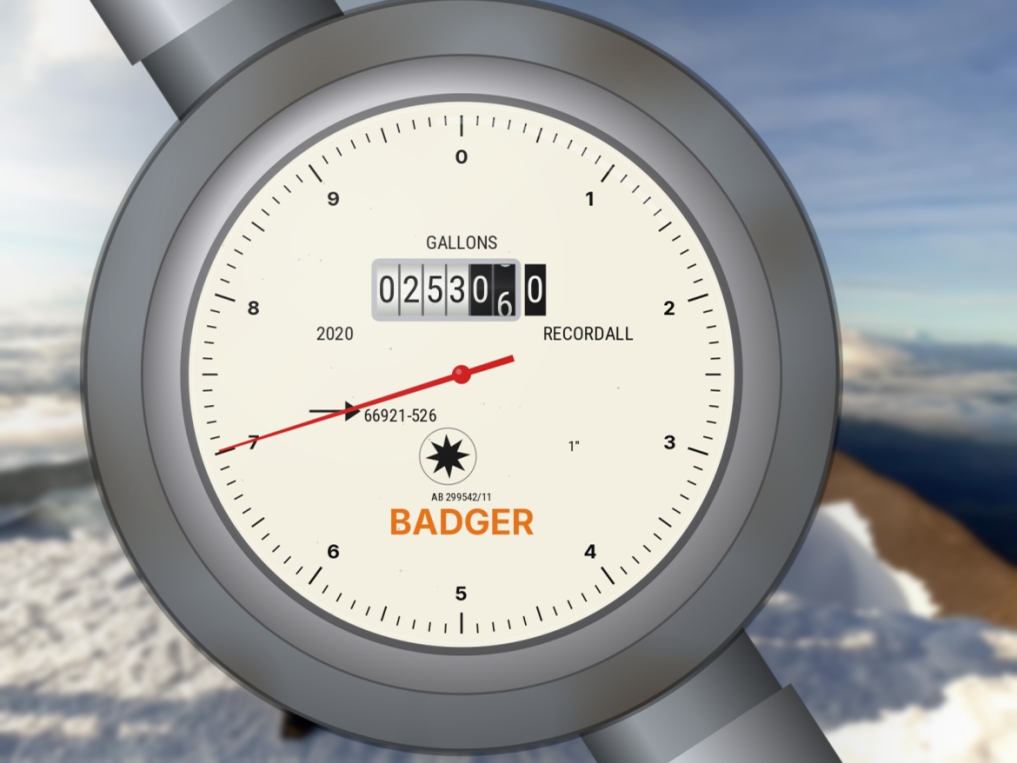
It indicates 253057.0 gal
